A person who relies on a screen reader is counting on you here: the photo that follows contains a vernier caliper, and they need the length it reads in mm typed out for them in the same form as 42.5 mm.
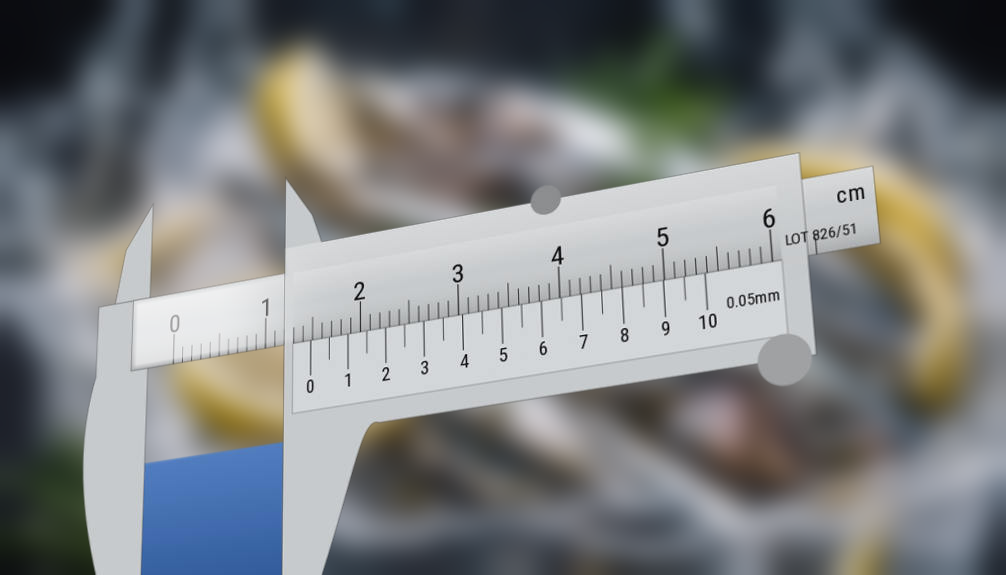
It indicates 14.8 mm
